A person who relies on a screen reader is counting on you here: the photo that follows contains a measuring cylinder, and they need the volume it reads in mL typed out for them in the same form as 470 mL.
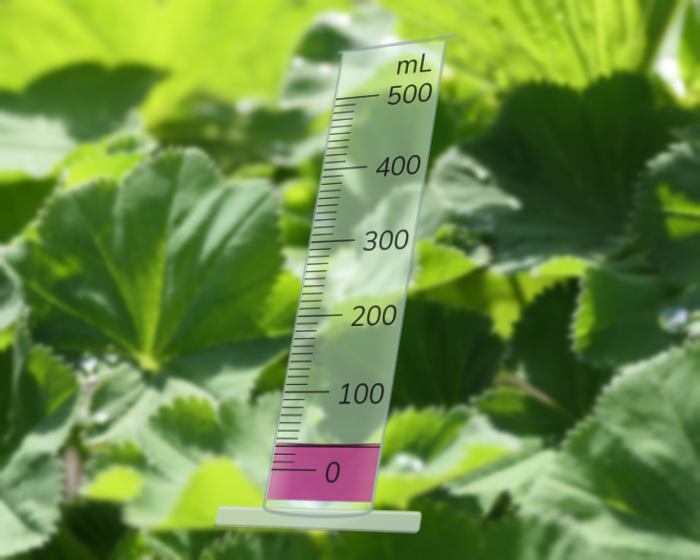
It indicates 30 mL
